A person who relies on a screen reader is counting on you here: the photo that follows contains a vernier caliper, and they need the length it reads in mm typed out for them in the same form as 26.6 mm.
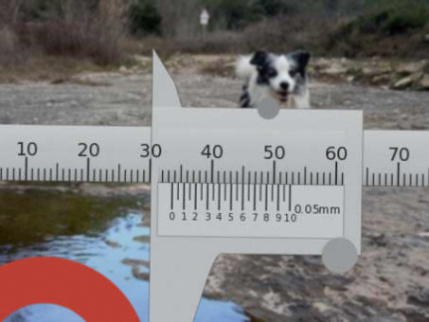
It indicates 33.6 mm
